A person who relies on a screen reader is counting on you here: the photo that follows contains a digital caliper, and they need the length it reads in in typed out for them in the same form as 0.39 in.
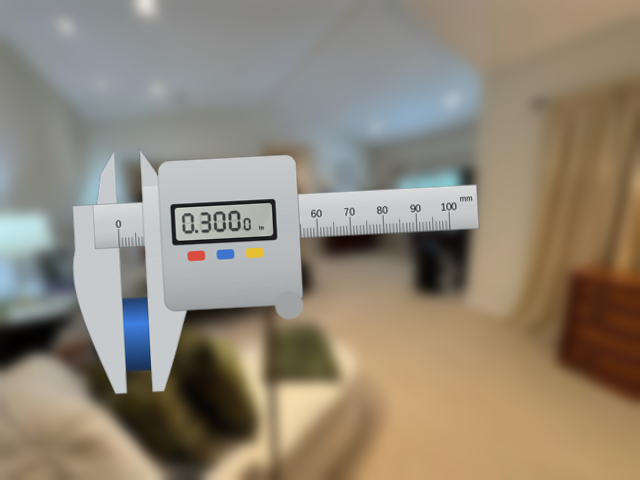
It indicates 0.3000 in
